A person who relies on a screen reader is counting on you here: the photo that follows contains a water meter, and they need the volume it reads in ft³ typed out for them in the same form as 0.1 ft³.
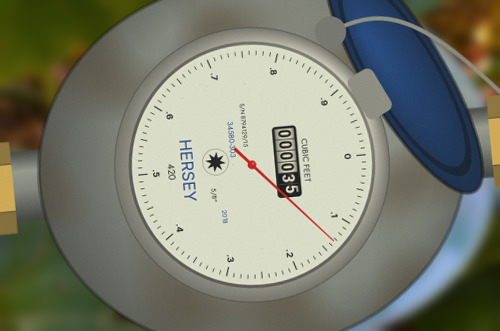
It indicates 35.13 ft³
